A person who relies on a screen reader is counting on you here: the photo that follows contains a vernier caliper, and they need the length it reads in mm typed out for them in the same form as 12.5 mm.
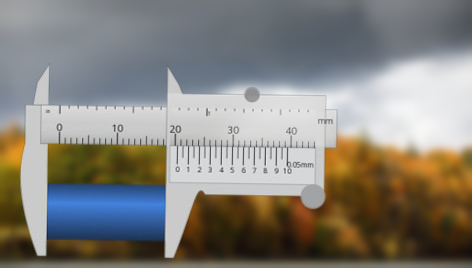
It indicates 20.4 mm
